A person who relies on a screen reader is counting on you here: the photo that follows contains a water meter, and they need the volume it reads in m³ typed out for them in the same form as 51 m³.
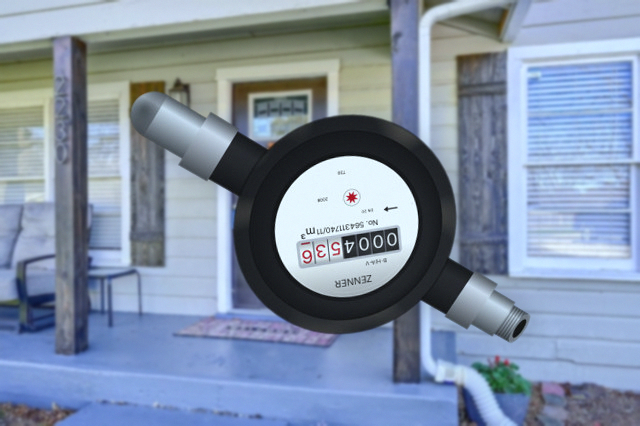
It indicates 4.536 m³
